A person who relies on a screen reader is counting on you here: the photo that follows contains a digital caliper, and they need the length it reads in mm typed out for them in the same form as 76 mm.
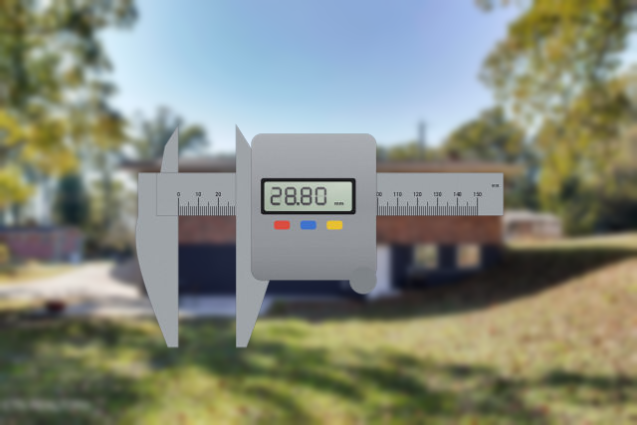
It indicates 28.80 mm
